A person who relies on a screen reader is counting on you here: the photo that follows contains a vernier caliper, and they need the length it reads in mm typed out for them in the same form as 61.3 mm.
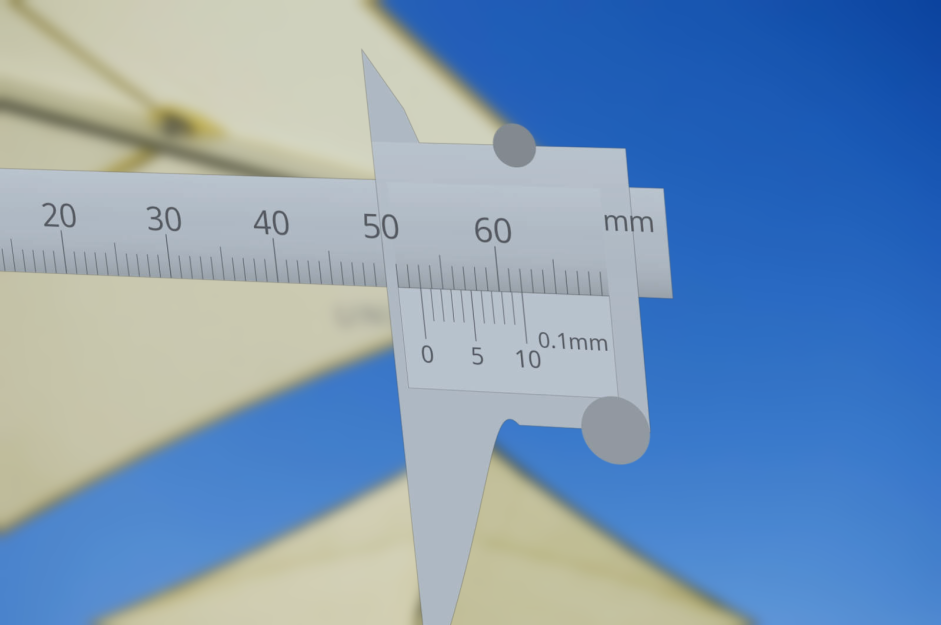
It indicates 53.0 mm
